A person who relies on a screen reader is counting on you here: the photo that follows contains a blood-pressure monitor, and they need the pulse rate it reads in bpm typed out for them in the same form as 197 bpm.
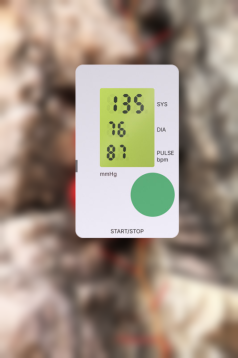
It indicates 87 bpm
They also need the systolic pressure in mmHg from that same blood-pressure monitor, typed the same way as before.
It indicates 135 mmHg
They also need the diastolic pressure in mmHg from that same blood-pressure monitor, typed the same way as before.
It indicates 76 mmHg
